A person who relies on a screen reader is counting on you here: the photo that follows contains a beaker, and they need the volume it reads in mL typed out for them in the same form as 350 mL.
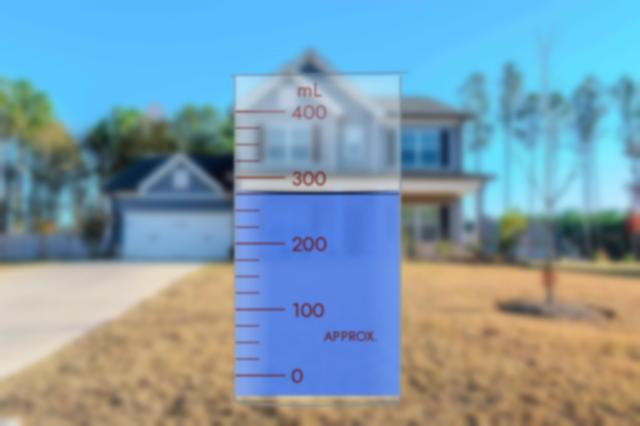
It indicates 275 mL
